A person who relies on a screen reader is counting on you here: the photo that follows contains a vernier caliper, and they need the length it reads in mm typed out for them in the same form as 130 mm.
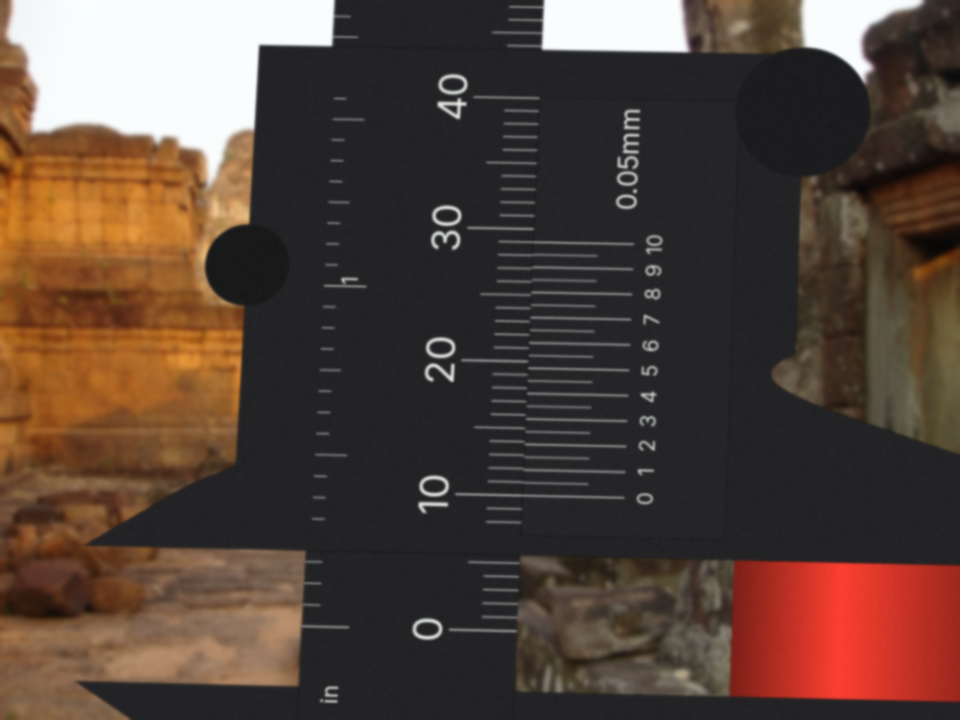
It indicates 10.0 mm
